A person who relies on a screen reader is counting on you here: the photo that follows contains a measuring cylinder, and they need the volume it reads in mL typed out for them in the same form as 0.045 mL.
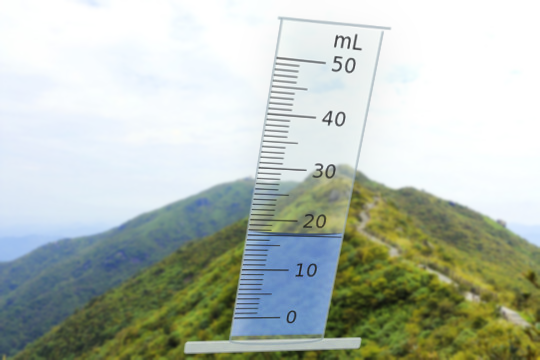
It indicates 17 mL
